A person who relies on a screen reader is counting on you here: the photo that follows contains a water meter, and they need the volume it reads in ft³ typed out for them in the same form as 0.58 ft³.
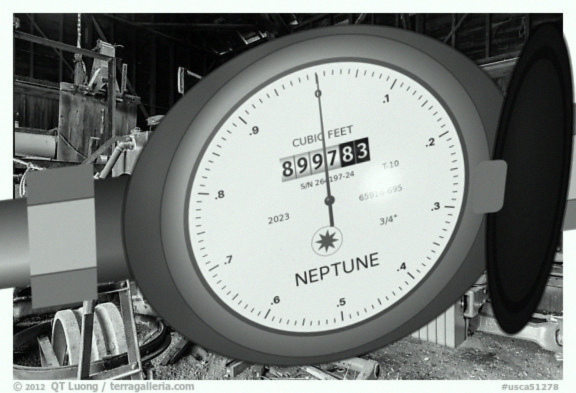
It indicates 899783.00 ft³
